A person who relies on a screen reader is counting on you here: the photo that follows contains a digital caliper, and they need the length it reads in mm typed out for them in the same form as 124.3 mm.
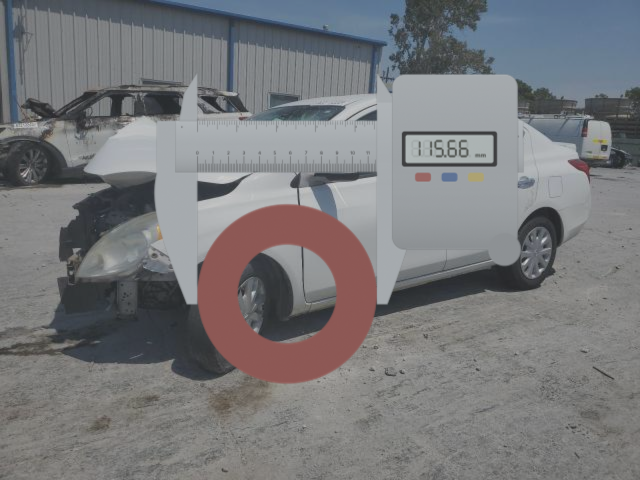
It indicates 115.66 mm
